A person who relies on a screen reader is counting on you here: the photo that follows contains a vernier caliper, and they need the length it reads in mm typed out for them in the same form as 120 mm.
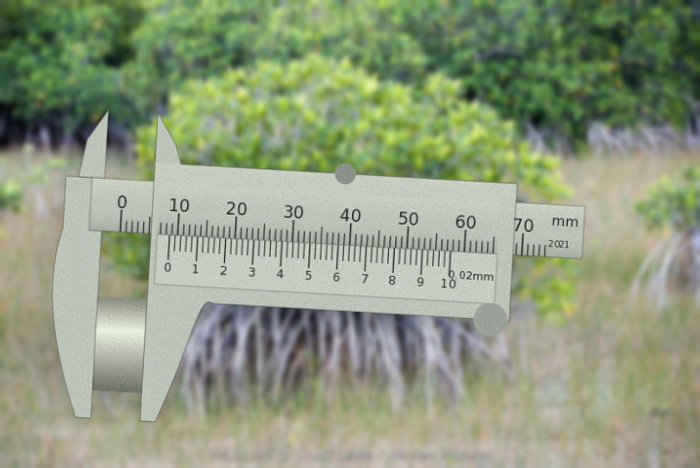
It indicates 8.6 mm
